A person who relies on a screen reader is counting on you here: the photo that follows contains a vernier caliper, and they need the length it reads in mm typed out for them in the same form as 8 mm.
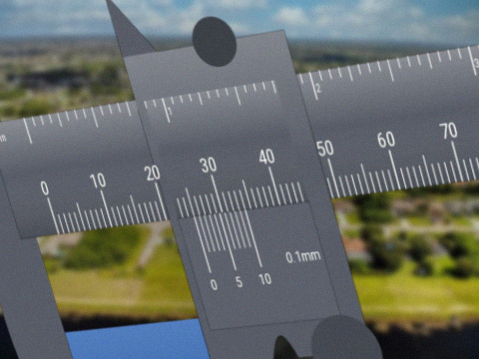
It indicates 25.0 mm
